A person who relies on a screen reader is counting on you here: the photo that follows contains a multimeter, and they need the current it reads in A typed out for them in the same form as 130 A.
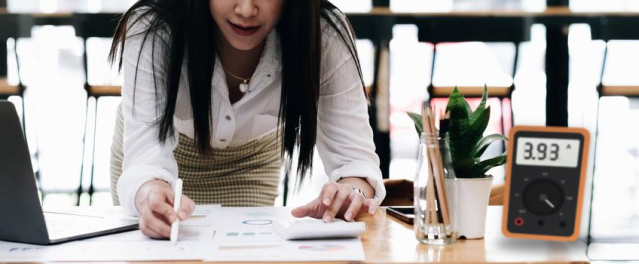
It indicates 3.93 A
